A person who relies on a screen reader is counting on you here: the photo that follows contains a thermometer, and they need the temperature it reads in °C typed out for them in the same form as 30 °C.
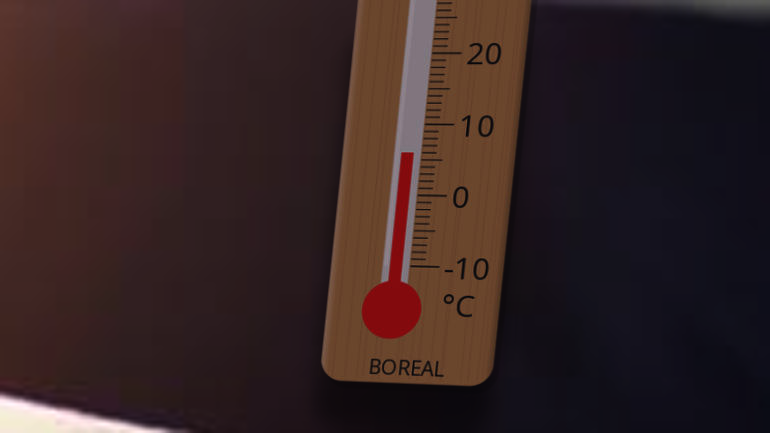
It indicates 6 °C
